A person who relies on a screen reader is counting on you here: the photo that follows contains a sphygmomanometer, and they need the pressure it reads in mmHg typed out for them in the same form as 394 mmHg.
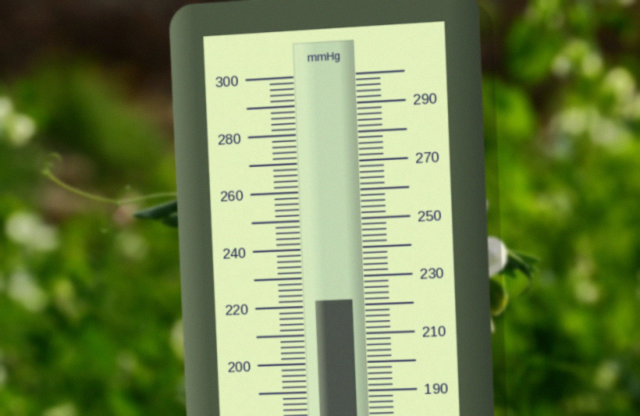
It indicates 222 mmHg
